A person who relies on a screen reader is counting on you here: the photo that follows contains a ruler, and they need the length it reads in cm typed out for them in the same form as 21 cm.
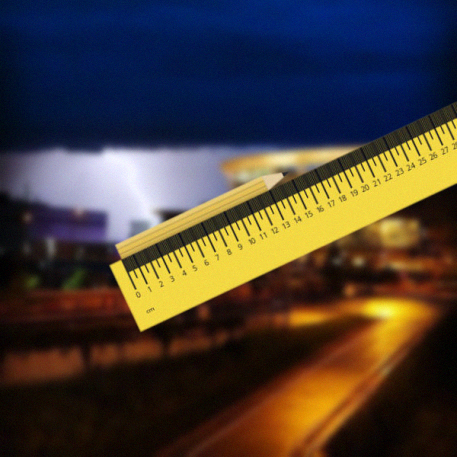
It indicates 15 cm
